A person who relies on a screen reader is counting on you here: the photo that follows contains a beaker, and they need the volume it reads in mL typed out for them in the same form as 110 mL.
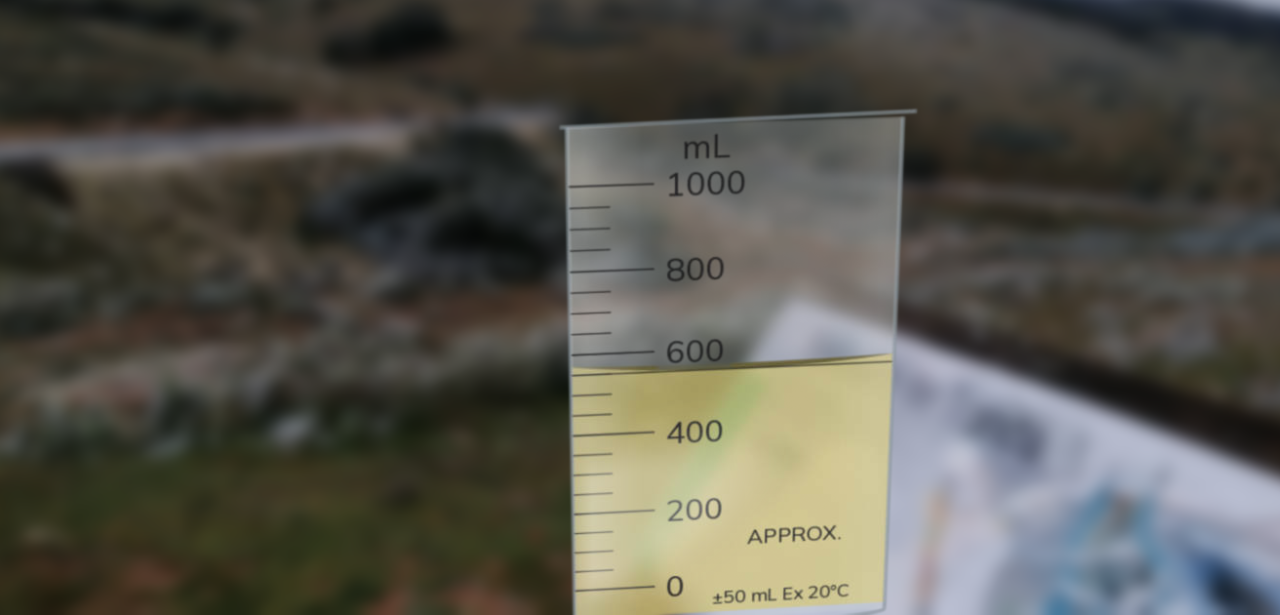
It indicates 550 mL
